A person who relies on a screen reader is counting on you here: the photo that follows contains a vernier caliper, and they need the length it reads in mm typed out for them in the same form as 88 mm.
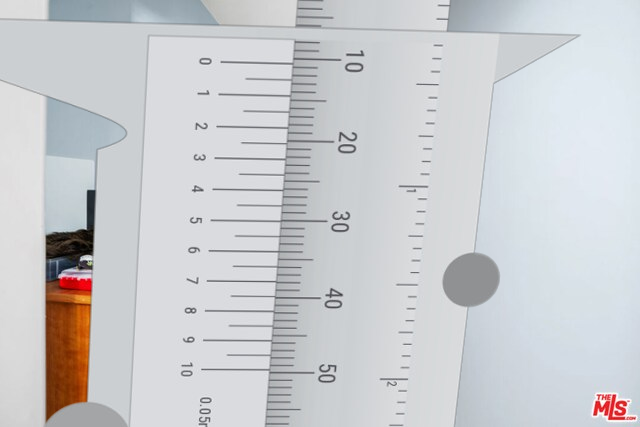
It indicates 10.6 mm
